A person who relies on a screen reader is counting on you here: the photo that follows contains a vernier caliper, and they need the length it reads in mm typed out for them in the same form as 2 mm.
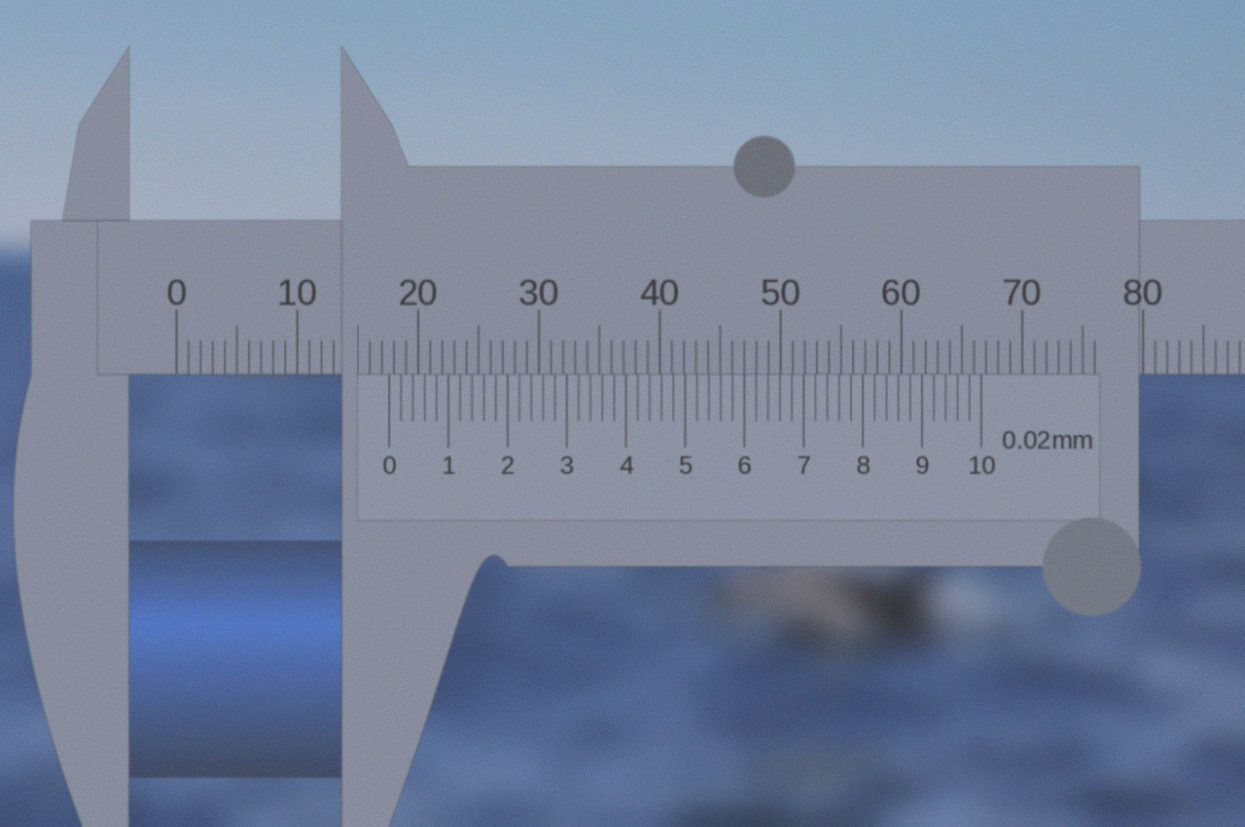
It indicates 17.6 mm
